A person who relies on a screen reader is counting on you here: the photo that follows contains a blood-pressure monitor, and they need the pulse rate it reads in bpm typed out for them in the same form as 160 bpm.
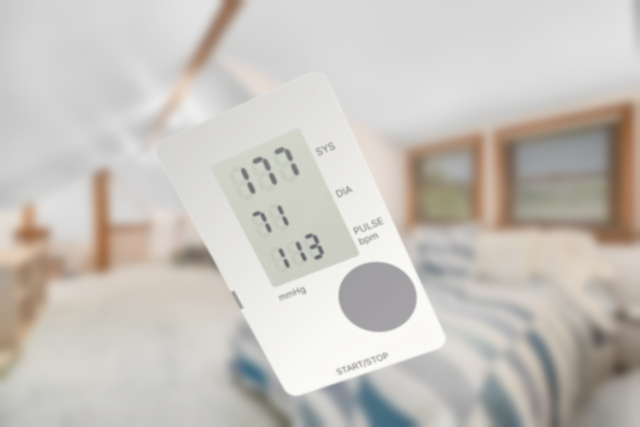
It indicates 113 bpm
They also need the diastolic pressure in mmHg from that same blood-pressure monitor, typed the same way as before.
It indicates 71 mmHg
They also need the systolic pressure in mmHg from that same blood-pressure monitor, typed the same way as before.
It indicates 177 mmHg
